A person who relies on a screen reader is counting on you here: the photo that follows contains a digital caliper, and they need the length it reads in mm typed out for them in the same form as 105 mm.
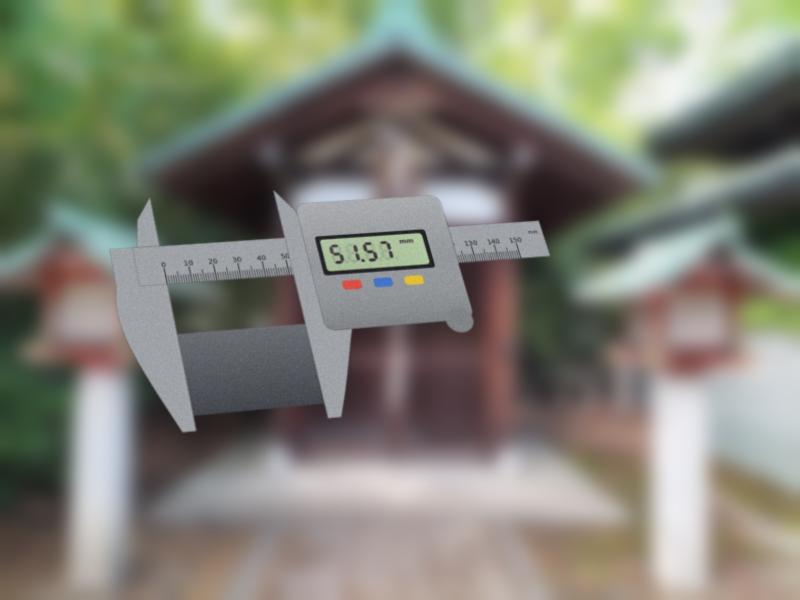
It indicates 51.57 mm
